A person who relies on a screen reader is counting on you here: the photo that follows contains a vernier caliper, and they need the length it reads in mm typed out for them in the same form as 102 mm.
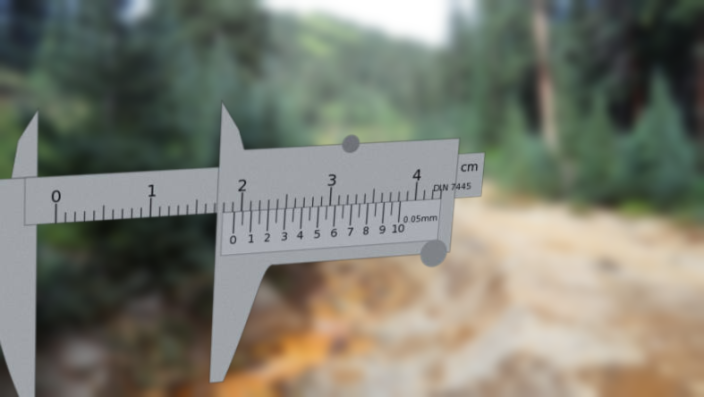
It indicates 19.2 mm
